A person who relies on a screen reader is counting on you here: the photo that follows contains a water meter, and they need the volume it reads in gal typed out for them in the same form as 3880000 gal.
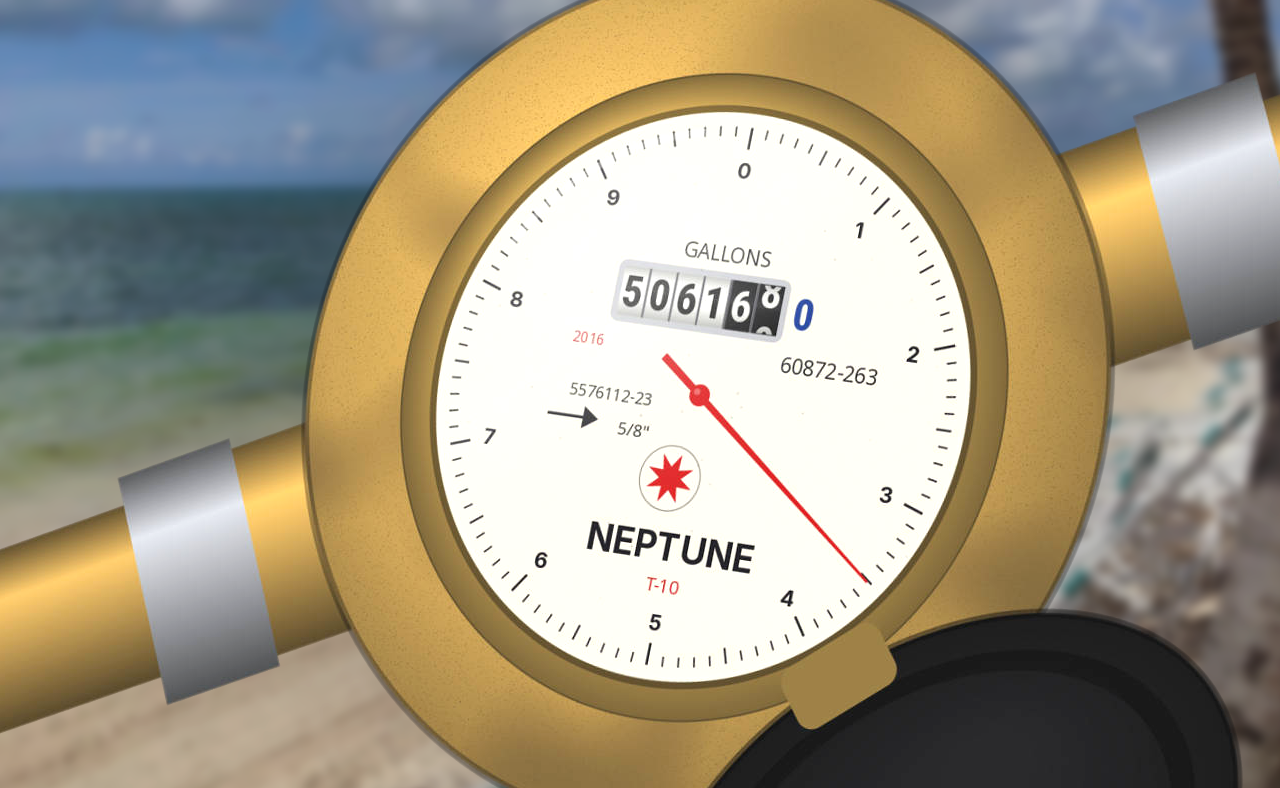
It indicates 5061683.5 gal
